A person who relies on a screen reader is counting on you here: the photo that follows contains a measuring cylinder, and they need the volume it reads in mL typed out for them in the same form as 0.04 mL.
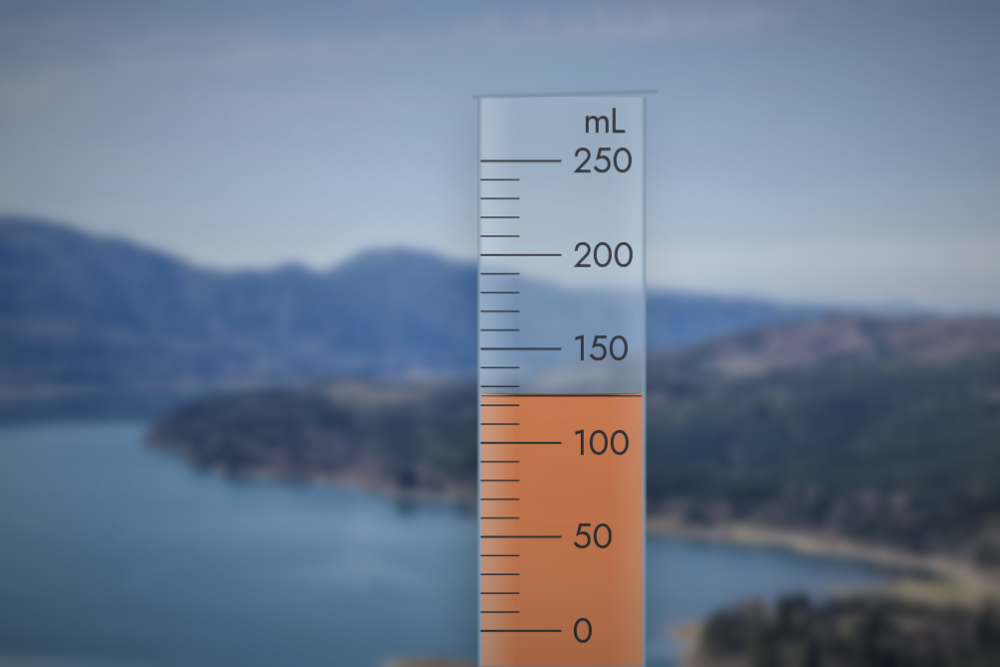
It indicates 125 mL
